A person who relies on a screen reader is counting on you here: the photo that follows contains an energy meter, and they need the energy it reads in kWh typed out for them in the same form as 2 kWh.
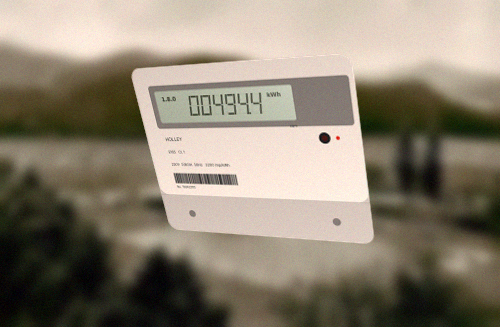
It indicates 494.4 kWh
